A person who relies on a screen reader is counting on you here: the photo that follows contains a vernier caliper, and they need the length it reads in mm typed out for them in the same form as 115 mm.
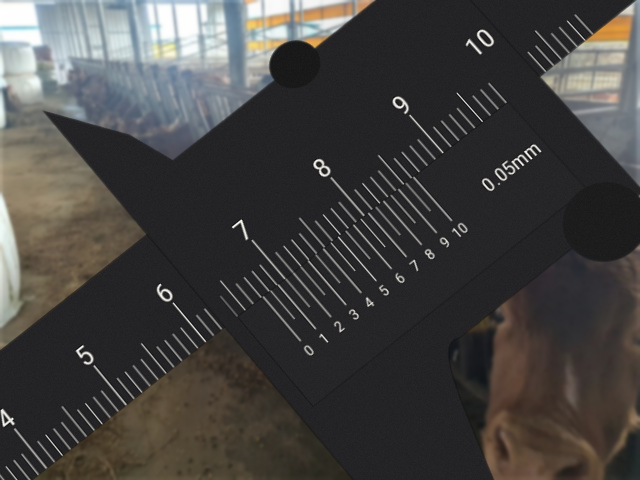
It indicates 67.2 mm
